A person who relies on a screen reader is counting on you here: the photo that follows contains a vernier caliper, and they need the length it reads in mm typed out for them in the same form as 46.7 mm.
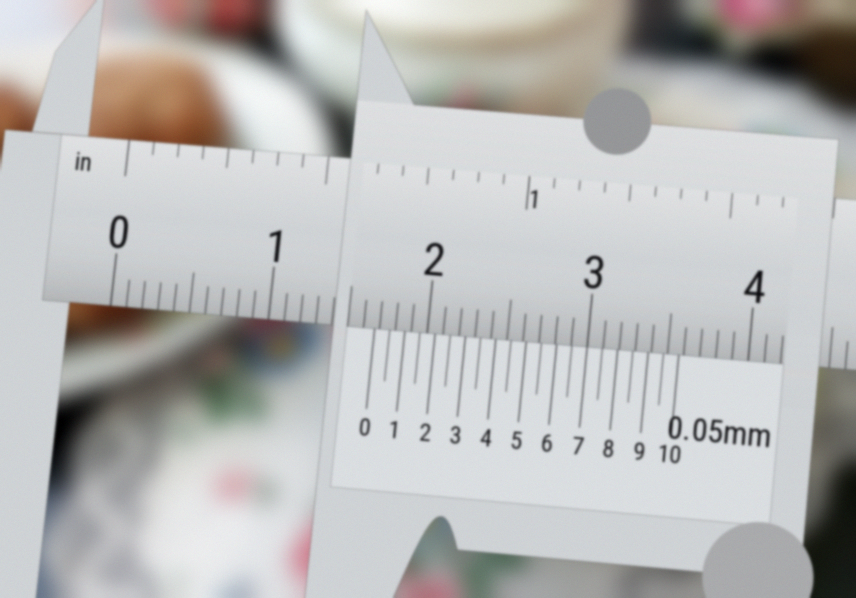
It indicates 16.7 mm
